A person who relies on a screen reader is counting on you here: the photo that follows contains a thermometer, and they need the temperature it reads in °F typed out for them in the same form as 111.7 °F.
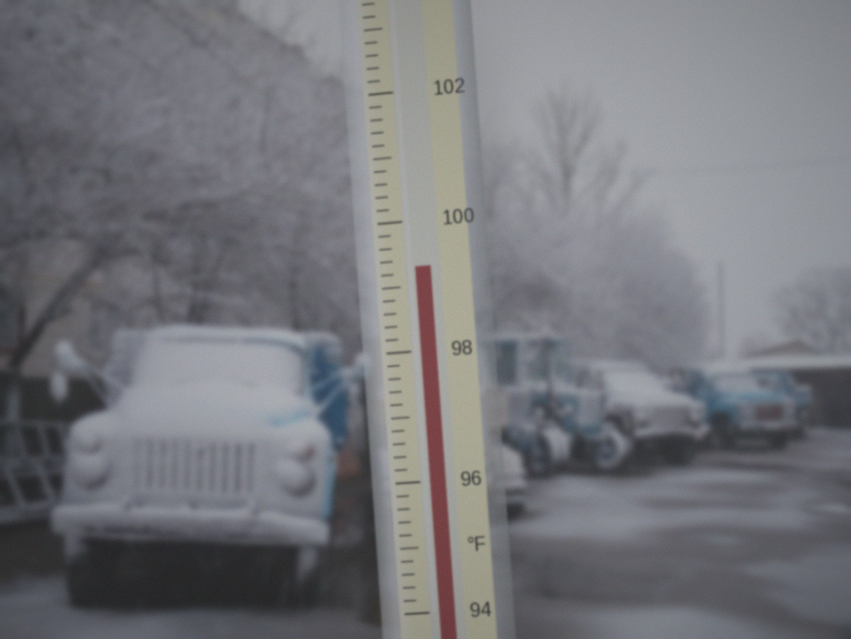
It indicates 99.3 °F
